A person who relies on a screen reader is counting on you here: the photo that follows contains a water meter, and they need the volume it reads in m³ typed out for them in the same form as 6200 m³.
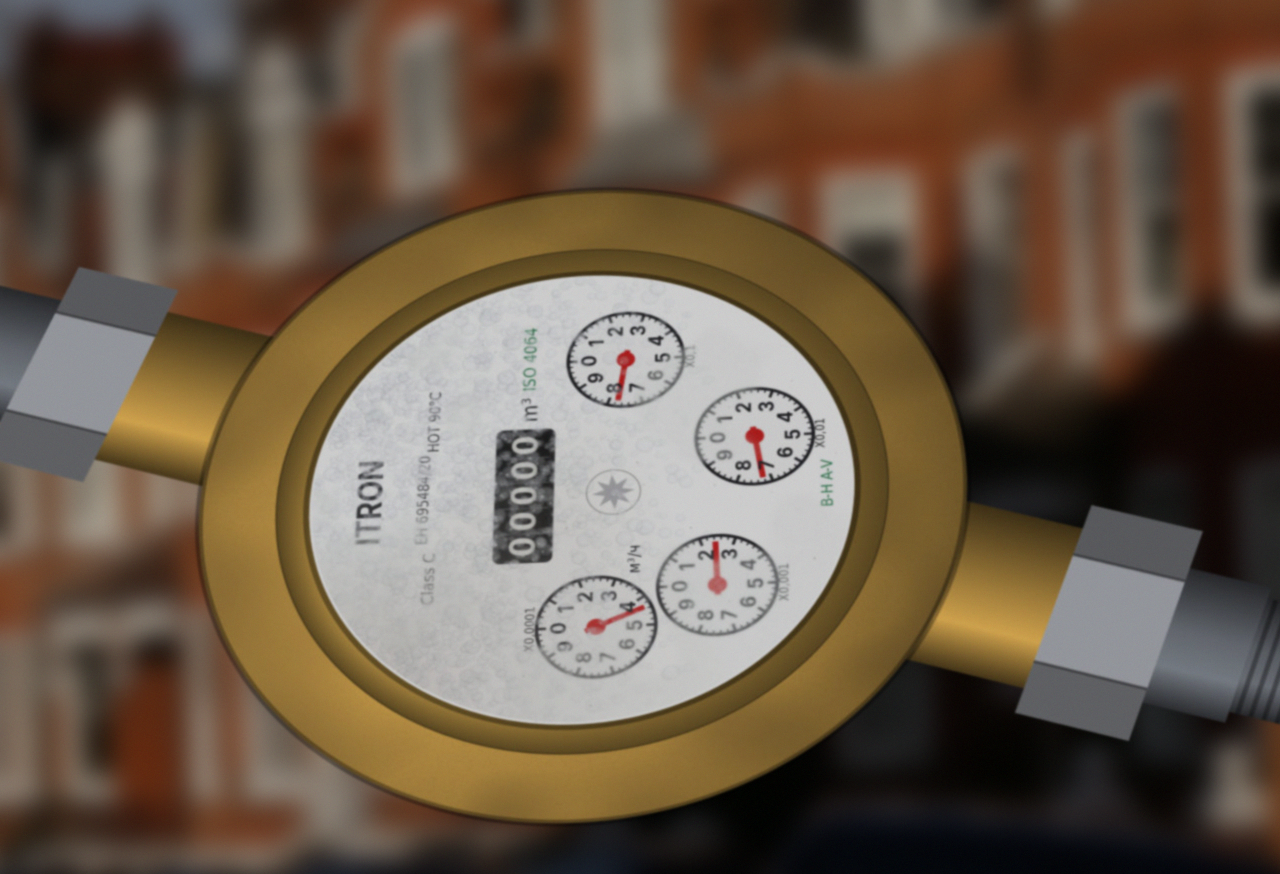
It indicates 0.7724 m³
